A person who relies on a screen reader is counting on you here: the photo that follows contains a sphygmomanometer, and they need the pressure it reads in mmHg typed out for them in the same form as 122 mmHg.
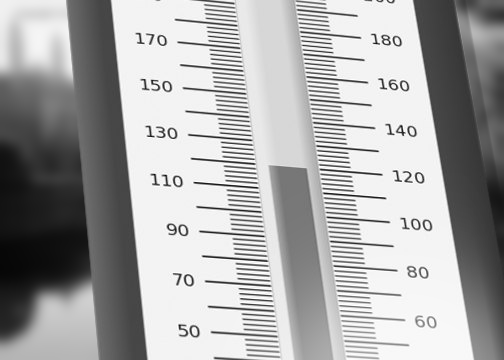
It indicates 120 mmHg
